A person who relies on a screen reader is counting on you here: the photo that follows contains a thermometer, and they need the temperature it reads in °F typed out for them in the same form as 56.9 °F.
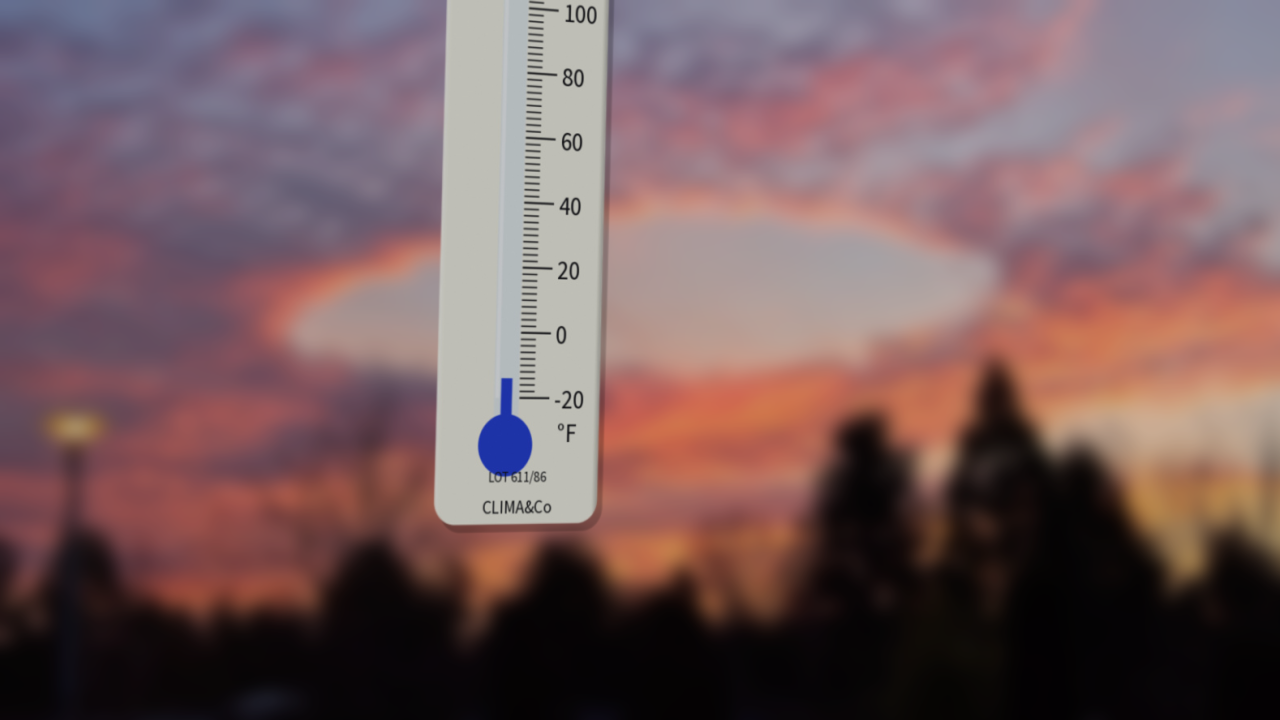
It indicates -14 °F
